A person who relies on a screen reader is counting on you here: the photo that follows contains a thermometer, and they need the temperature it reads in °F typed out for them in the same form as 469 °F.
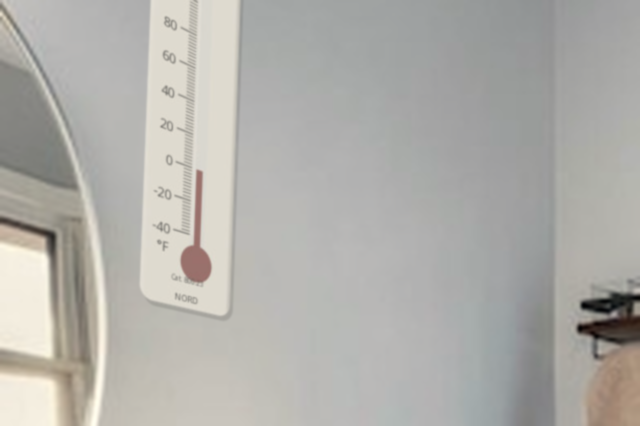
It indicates 0 °F
